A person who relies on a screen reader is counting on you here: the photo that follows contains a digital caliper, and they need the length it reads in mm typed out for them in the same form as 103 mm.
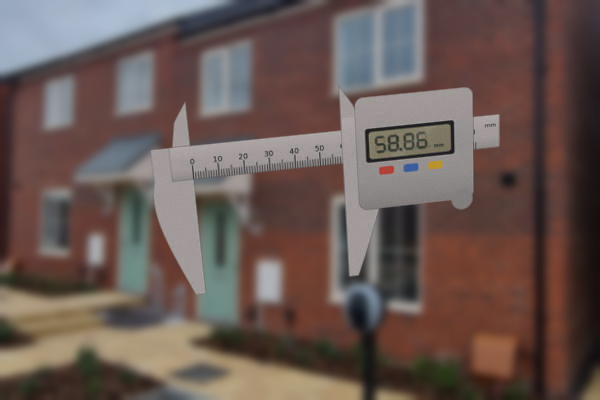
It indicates 58.86 mm
